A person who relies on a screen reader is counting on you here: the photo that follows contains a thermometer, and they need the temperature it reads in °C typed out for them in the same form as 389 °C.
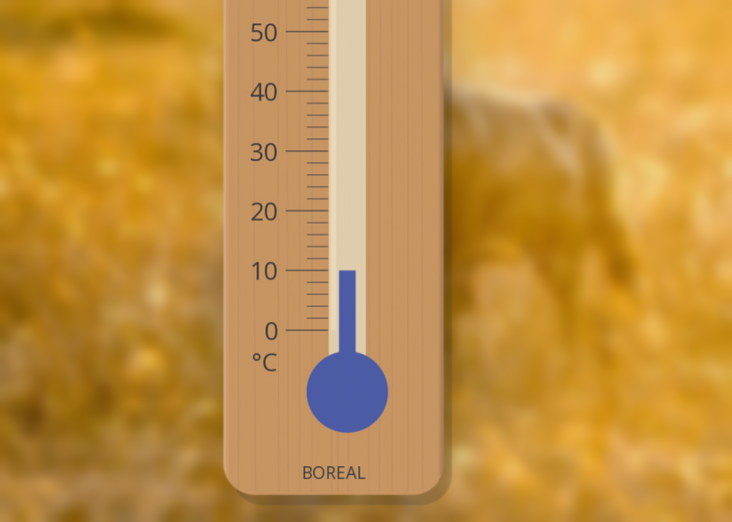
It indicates 10 °C
